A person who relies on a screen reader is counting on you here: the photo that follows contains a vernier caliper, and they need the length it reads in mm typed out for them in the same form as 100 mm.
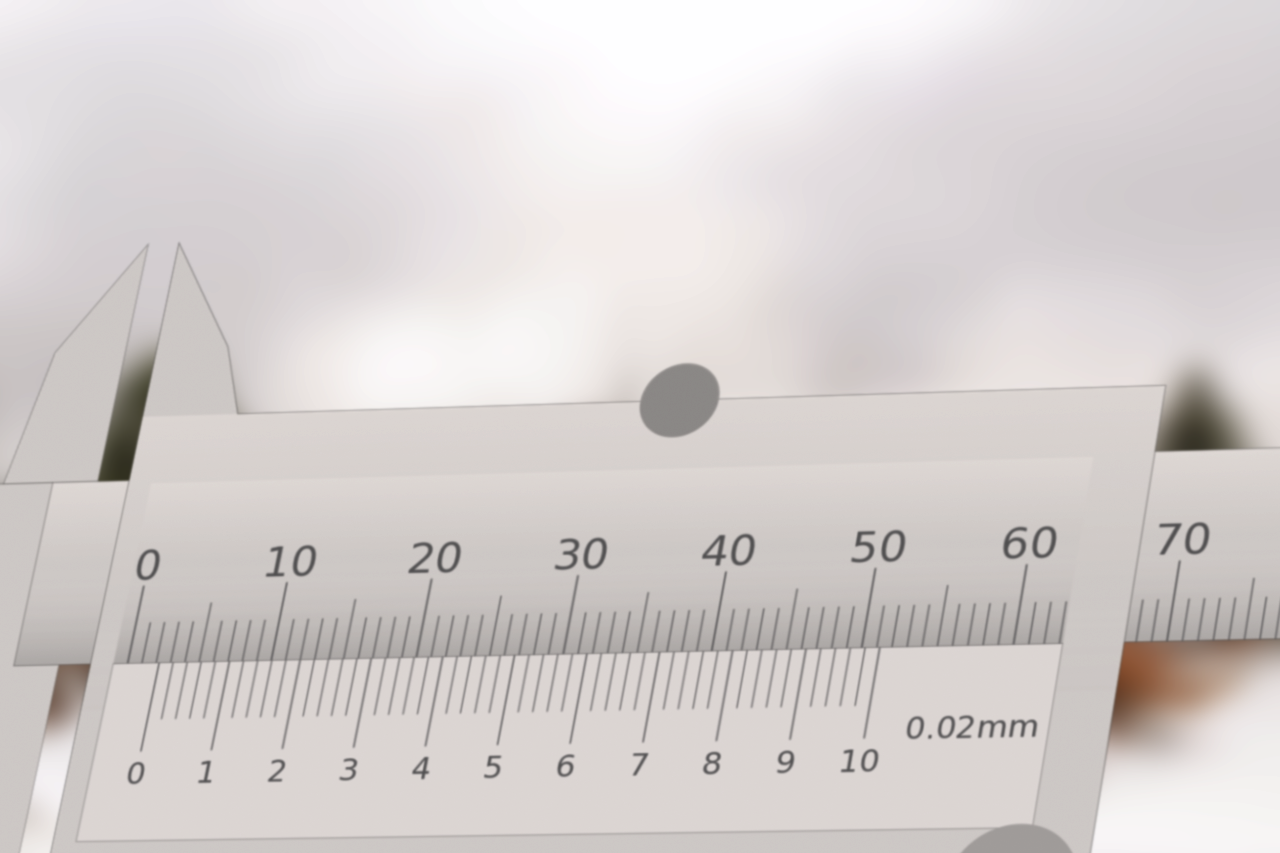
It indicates 2.2 mm
